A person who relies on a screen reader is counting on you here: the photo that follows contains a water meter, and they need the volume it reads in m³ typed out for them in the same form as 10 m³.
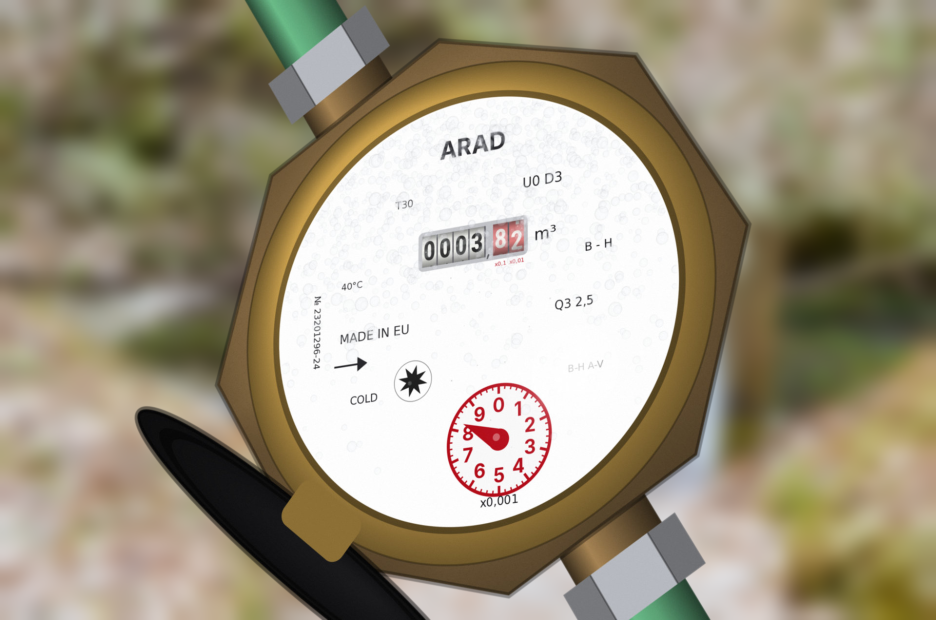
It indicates 3.818 m³
